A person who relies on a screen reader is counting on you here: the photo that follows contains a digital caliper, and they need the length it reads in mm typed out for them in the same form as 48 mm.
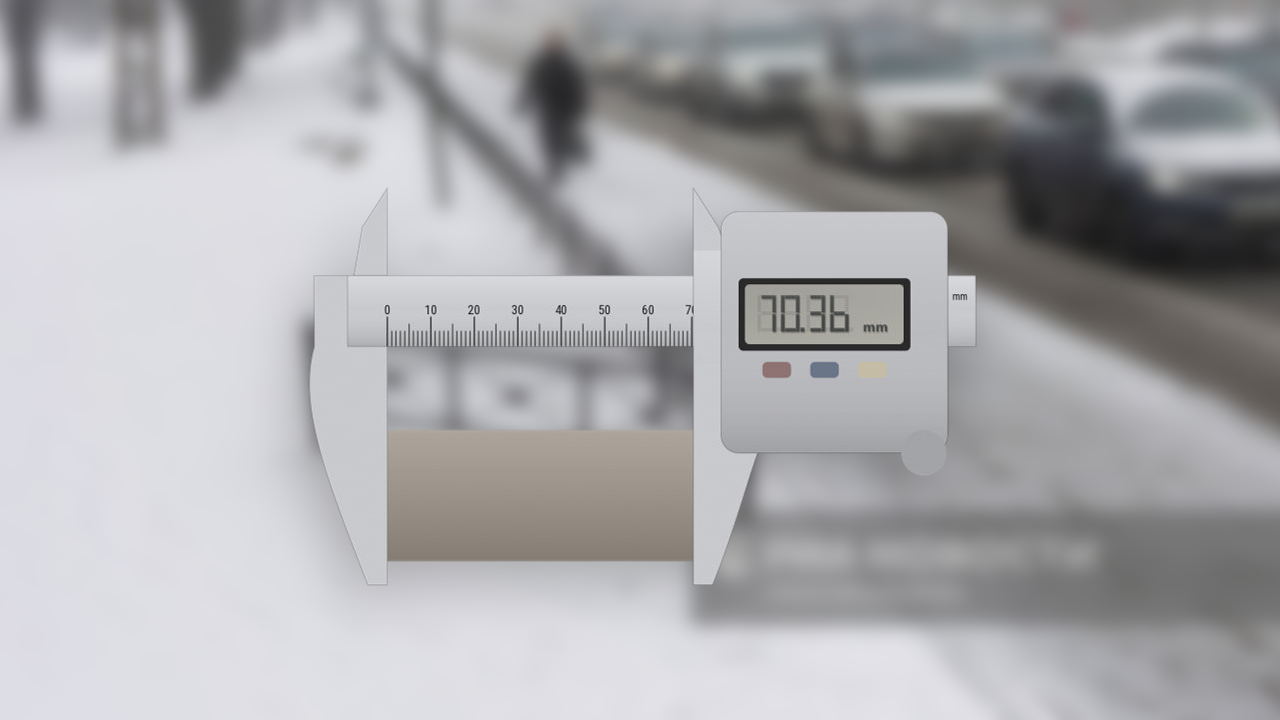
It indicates 70.36 mm
